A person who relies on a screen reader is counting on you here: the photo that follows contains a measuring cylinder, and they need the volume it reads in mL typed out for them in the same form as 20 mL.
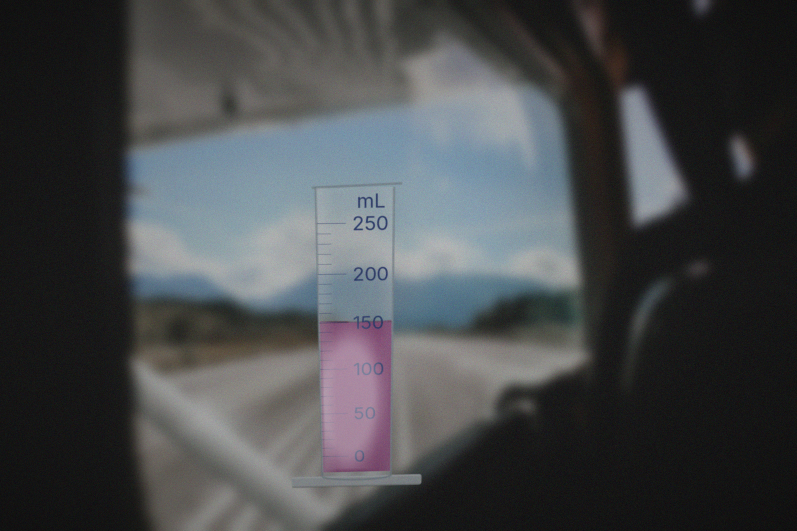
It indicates 150 mL
